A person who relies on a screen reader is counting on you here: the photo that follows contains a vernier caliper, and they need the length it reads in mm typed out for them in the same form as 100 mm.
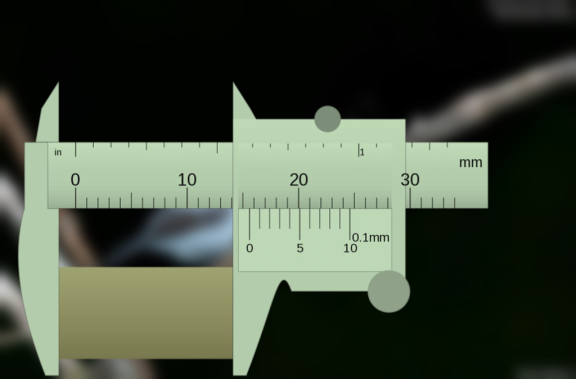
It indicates 15.6 mm
